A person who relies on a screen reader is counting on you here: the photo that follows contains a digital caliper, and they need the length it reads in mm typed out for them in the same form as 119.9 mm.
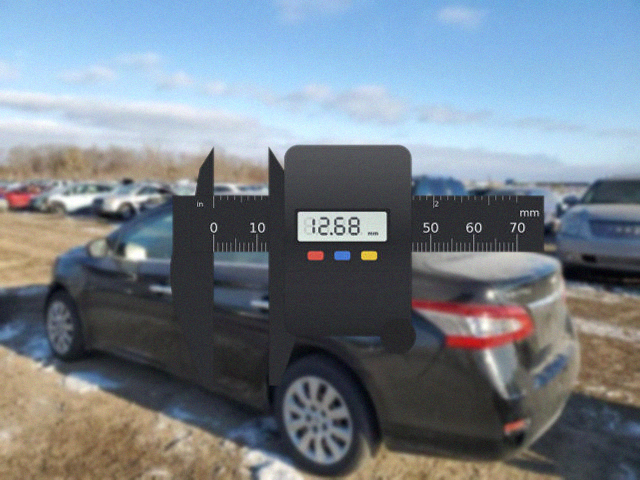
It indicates 12.68 mm
